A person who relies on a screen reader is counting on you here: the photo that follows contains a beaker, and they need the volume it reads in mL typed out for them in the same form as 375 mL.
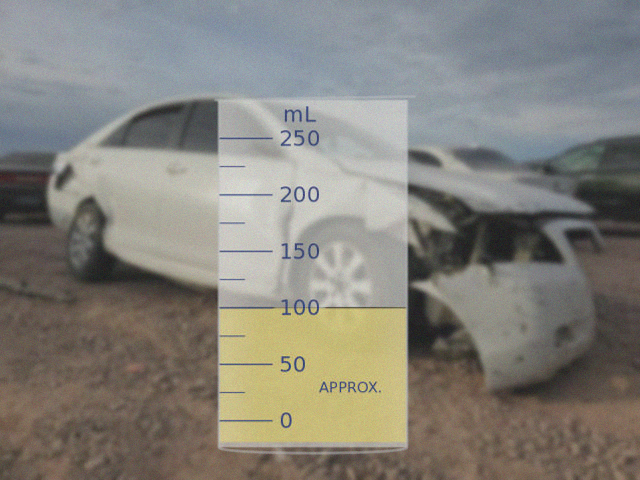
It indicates 100 mL
